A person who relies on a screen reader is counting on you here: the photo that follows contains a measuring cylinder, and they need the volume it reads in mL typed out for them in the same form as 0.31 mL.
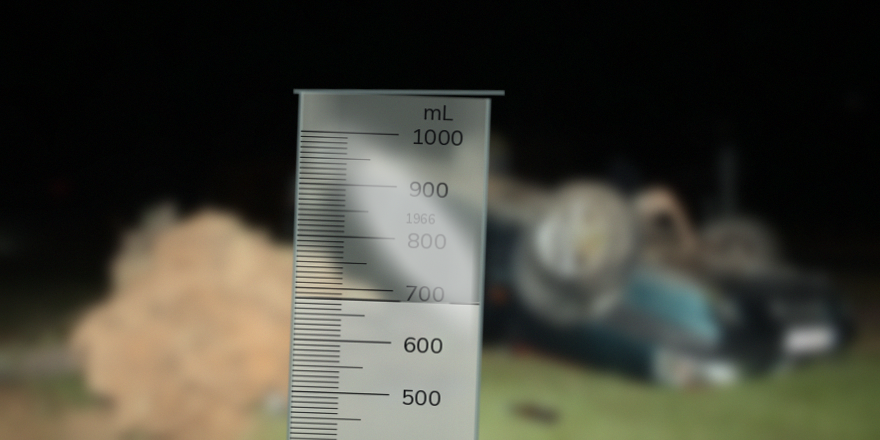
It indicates 680 mL
